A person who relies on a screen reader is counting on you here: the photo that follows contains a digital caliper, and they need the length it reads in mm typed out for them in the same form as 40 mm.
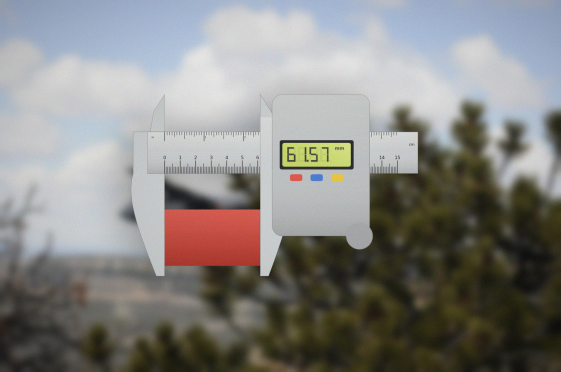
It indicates 61.57 mm
